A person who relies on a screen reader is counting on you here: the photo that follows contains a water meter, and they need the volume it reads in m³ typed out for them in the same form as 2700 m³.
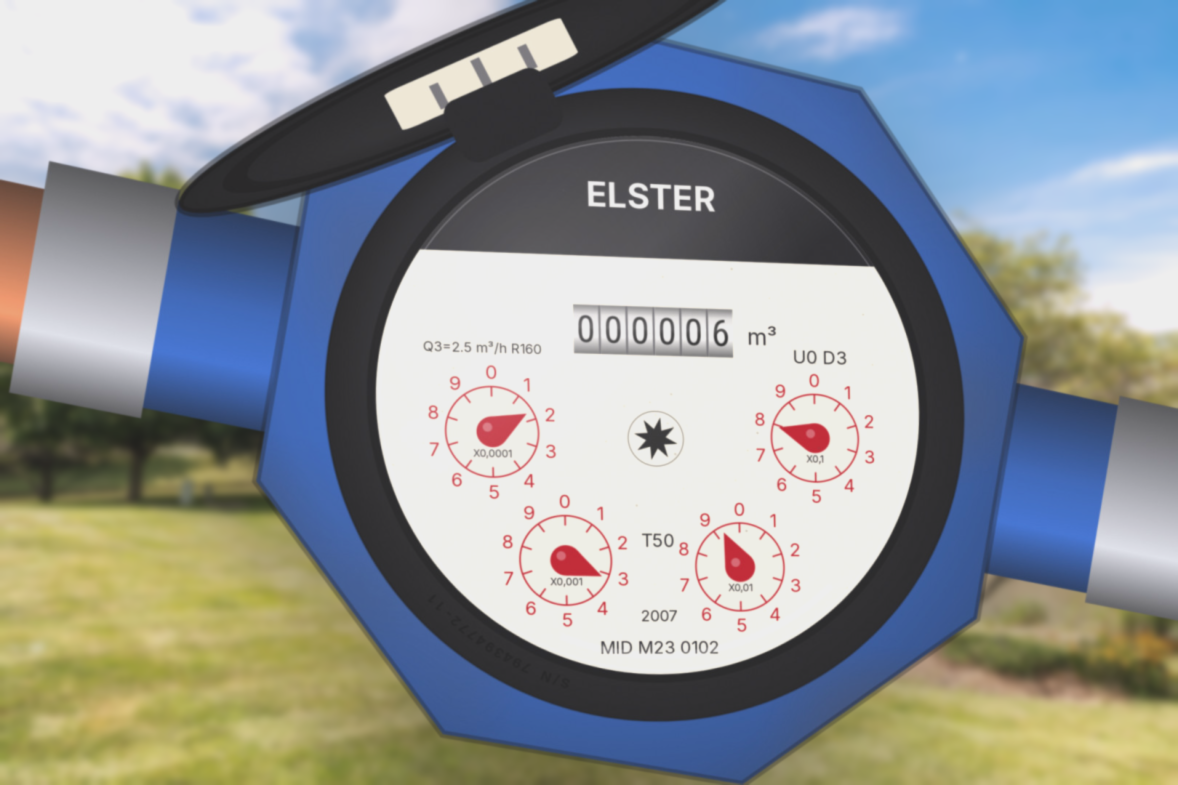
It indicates 6.7931 m³
